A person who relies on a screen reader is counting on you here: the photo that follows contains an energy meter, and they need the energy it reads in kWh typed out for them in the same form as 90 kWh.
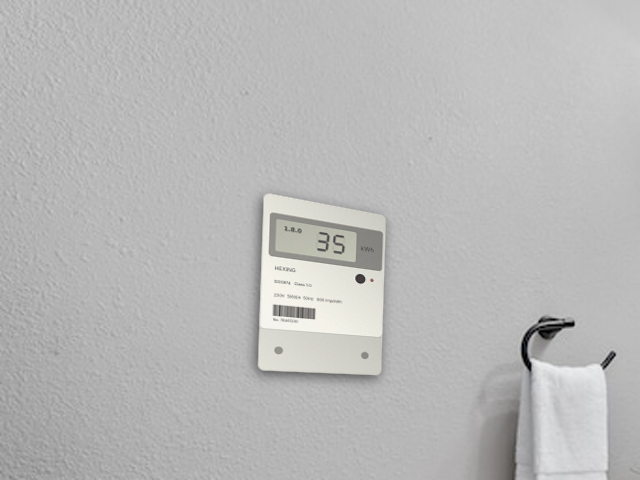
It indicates 35 kWh
